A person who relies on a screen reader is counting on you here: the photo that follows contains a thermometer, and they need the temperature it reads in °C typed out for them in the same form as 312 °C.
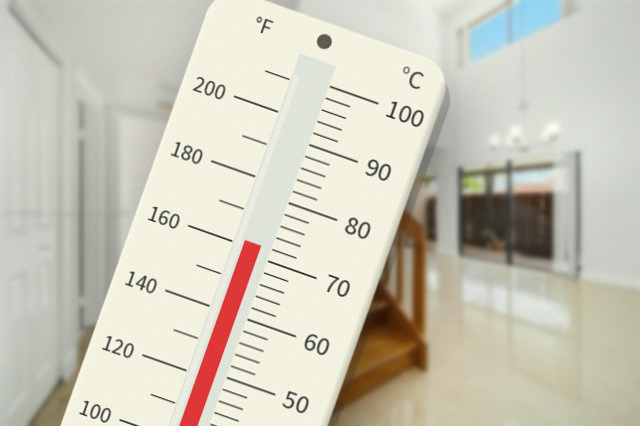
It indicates 72 °C
